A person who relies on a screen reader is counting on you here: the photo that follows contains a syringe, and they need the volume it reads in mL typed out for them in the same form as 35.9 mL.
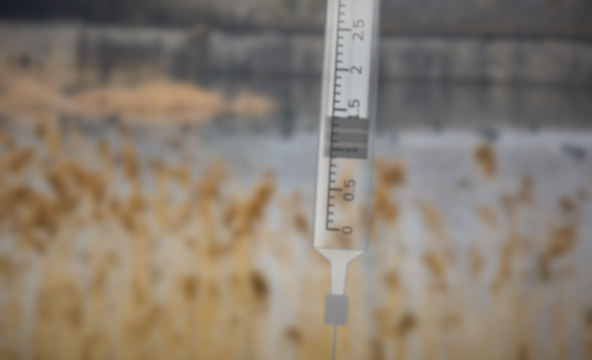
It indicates 0.9 mL
